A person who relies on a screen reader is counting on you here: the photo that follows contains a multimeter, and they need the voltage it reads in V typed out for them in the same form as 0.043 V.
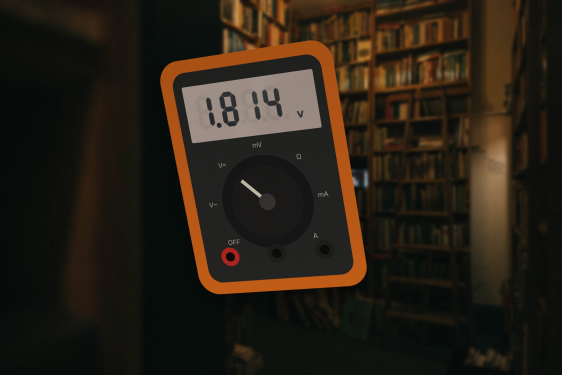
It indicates 1.814 V
